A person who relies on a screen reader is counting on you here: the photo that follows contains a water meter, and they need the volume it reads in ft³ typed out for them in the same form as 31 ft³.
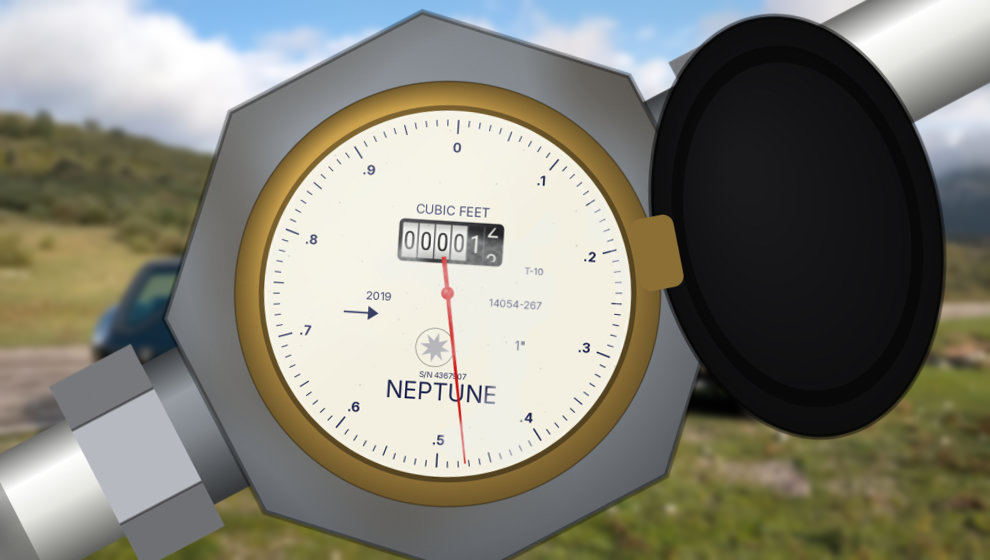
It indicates 12.47 ft³
